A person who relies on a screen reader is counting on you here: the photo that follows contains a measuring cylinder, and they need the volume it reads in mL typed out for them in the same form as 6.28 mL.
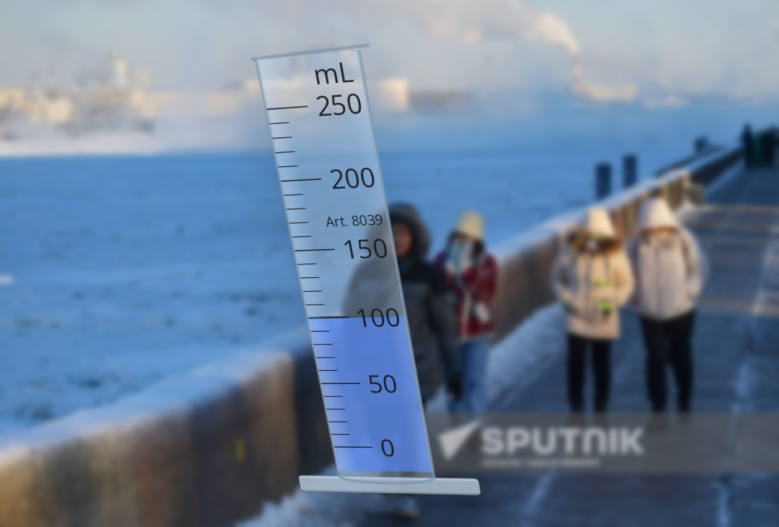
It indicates 100 mL
